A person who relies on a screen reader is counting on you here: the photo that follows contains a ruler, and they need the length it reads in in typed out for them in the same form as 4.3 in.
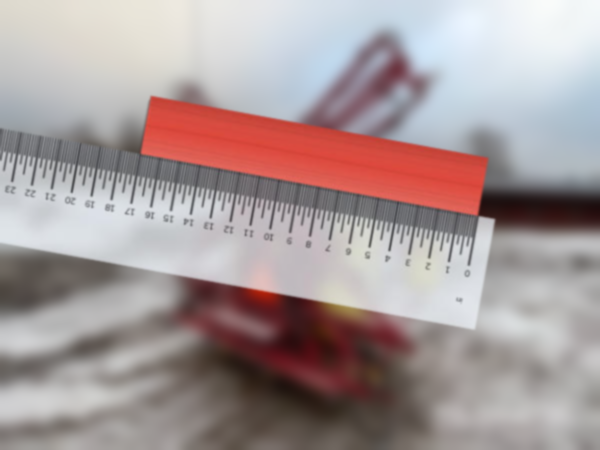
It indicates 17 in
